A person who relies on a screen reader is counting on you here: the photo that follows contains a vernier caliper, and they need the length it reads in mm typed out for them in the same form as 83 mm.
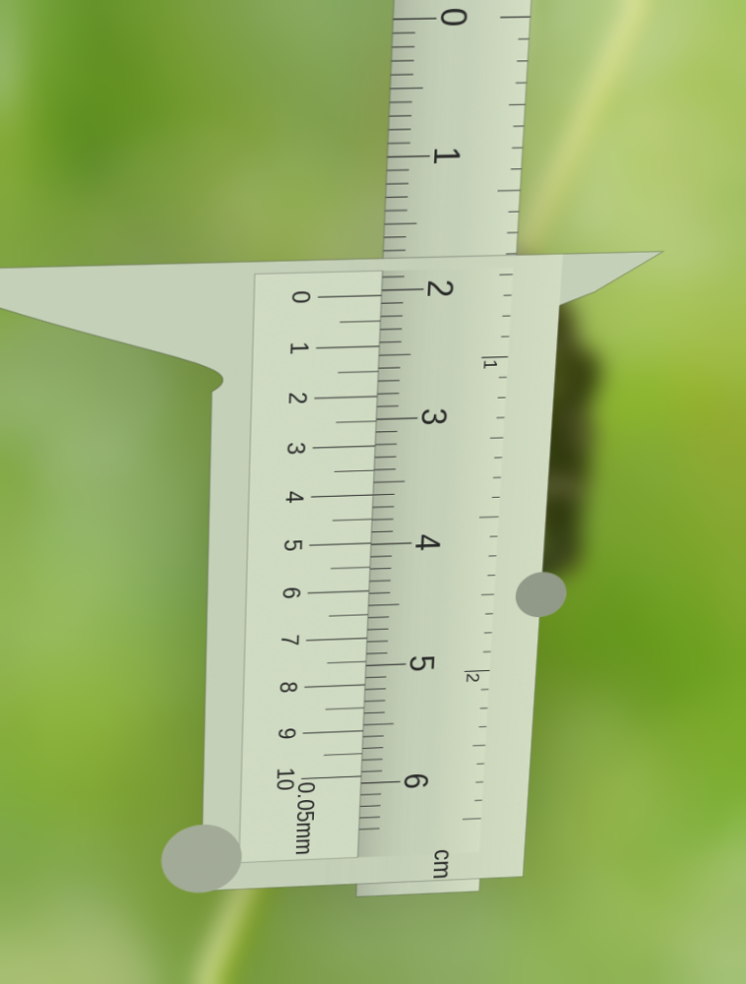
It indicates 20.4 mm
